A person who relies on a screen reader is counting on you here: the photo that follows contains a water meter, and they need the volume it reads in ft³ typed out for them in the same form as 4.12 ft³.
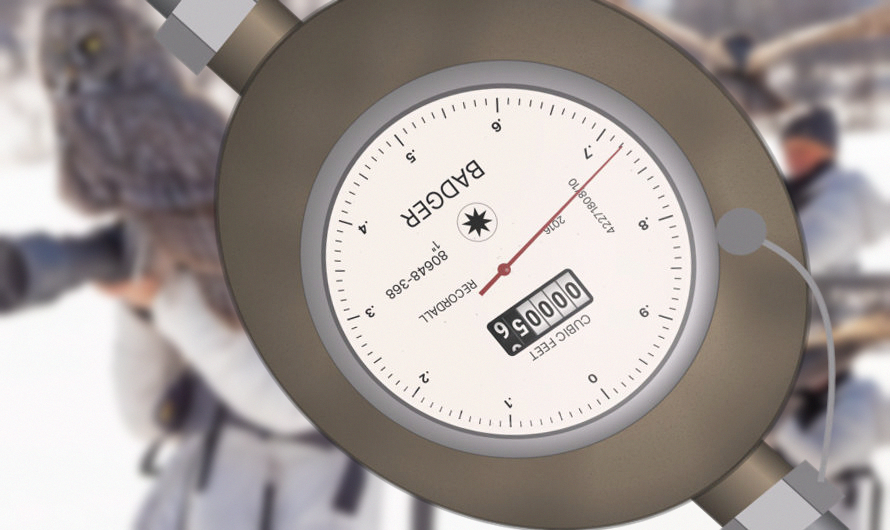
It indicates 55.72 ft³
